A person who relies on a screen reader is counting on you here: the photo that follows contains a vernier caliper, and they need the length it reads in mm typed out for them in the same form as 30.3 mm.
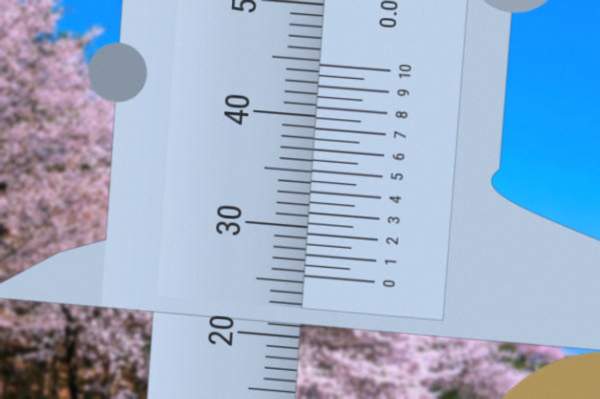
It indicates 25.6 mm
